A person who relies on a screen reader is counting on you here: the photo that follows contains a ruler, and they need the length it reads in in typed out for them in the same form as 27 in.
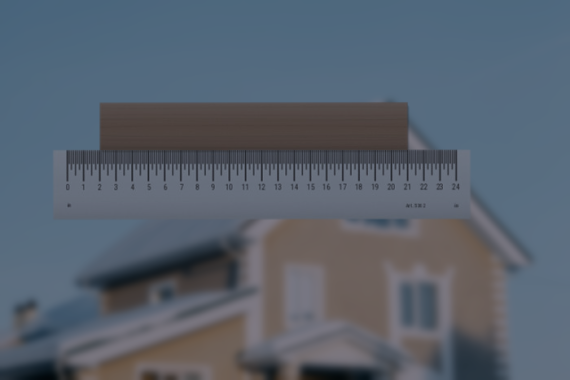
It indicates 19 in
